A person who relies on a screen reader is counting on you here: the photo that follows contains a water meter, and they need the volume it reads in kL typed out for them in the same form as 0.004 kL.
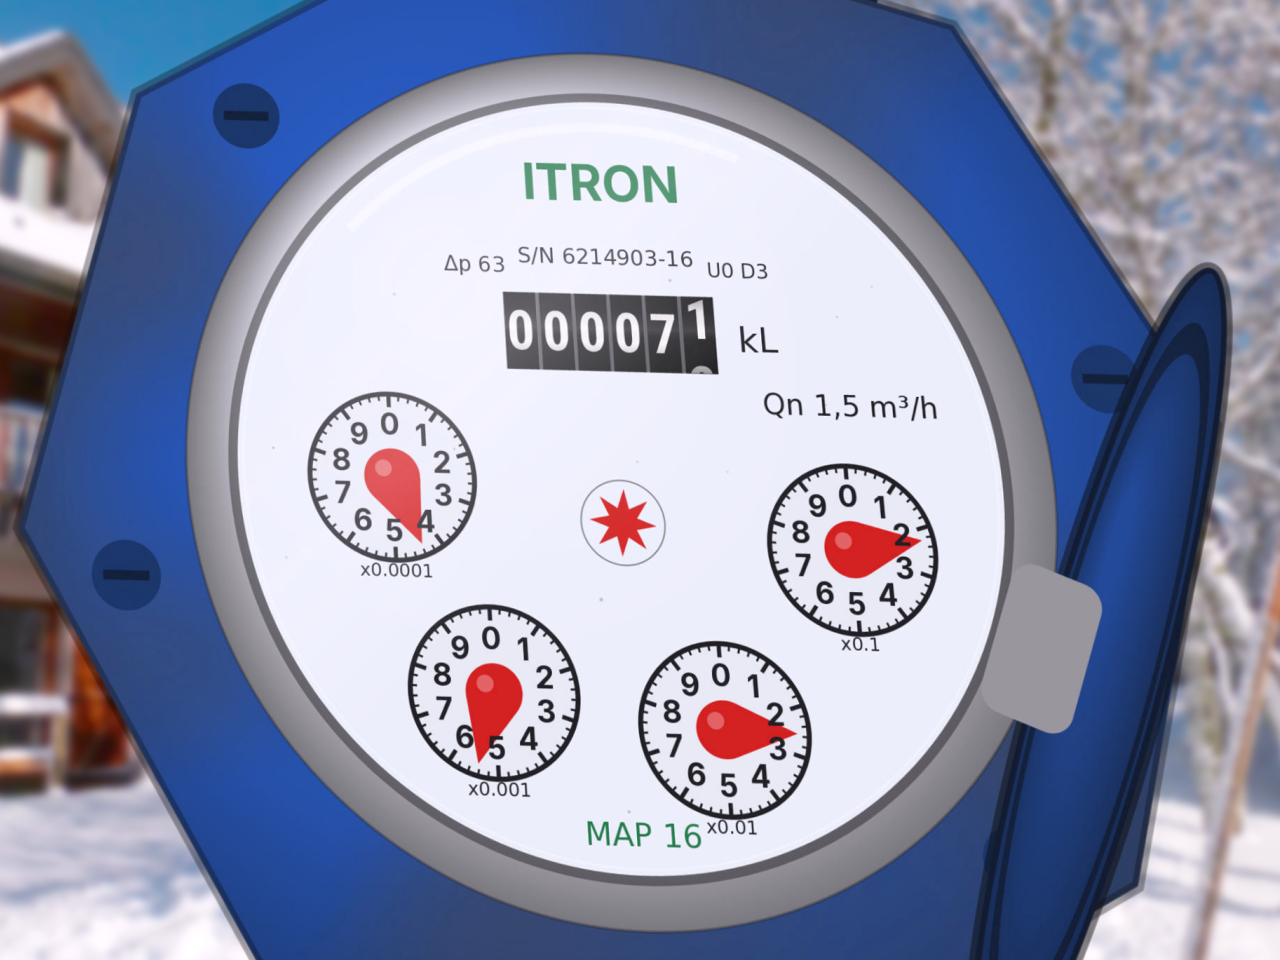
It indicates 71.2254 kL
